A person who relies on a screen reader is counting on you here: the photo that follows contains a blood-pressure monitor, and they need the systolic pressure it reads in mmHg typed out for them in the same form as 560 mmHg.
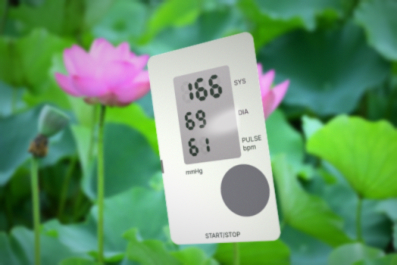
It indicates 166 mmHg
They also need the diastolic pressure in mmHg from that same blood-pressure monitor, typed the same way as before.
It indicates 69 mmHg
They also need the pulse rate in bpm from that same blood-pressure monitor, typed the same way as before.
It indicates 61 bpm
